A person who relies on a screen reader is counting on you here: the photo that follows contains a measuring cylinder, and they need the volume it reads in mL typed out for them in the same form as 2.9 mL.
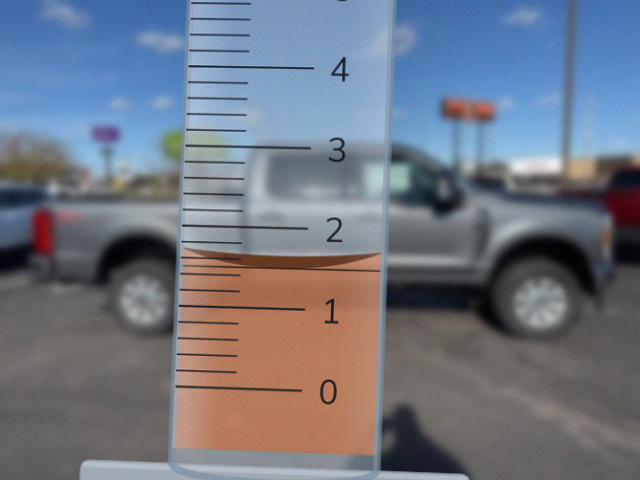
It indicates 1.5 mL
